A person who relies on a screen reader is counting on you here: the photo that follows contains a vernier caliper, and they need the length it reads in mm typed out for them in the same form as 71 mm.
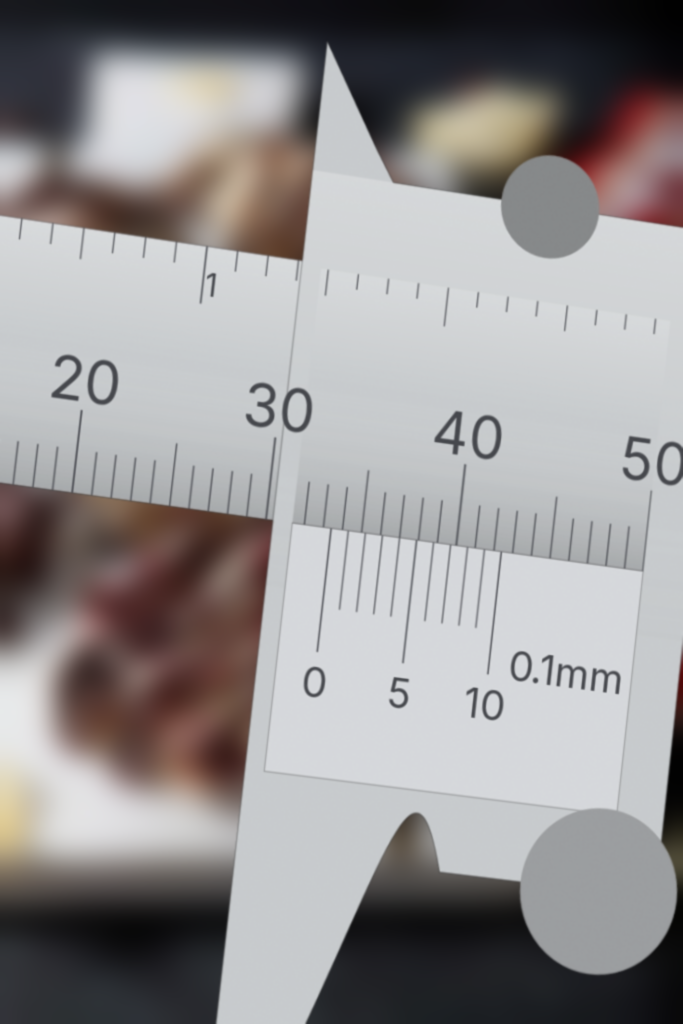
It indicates 33.4 mm
